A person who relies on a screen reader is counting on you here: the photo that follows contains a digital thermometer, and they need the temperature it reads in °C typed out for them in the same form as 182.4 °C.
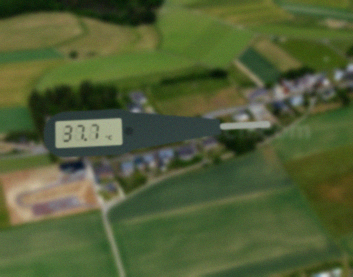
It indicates 37.7 °C
